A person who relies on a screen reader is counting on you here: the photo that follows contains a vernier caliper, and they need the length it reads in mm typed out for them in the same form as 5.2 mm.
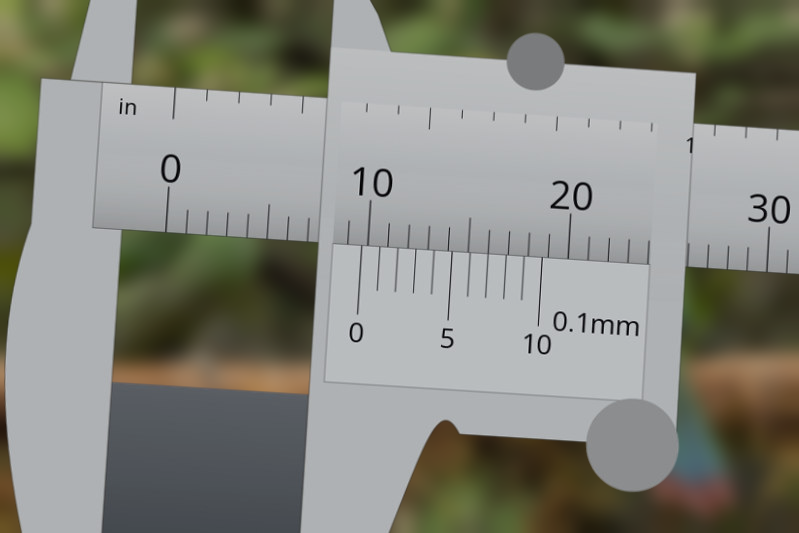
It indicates 9.7 mm
